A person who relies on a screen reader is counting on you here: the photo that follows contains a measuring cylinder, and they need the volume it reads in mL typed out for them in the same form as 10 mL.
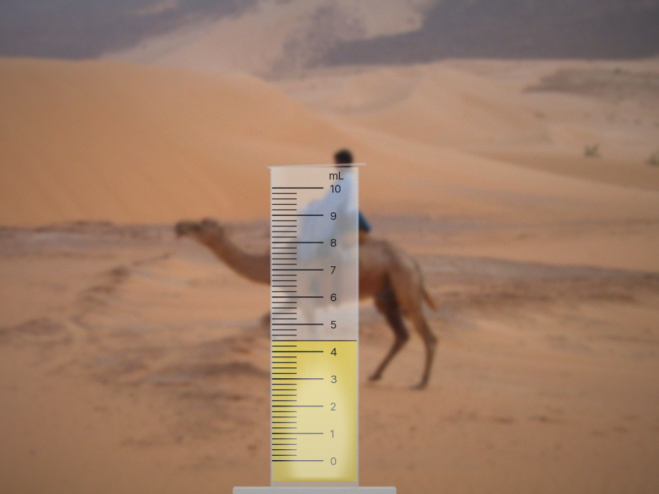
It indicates 4.4 mL
